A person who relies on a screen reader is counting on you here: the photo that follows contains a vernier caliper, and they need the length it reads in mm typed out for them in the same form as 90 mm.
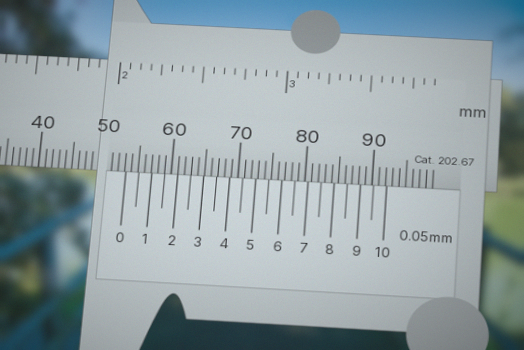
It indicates 53.2 mm
